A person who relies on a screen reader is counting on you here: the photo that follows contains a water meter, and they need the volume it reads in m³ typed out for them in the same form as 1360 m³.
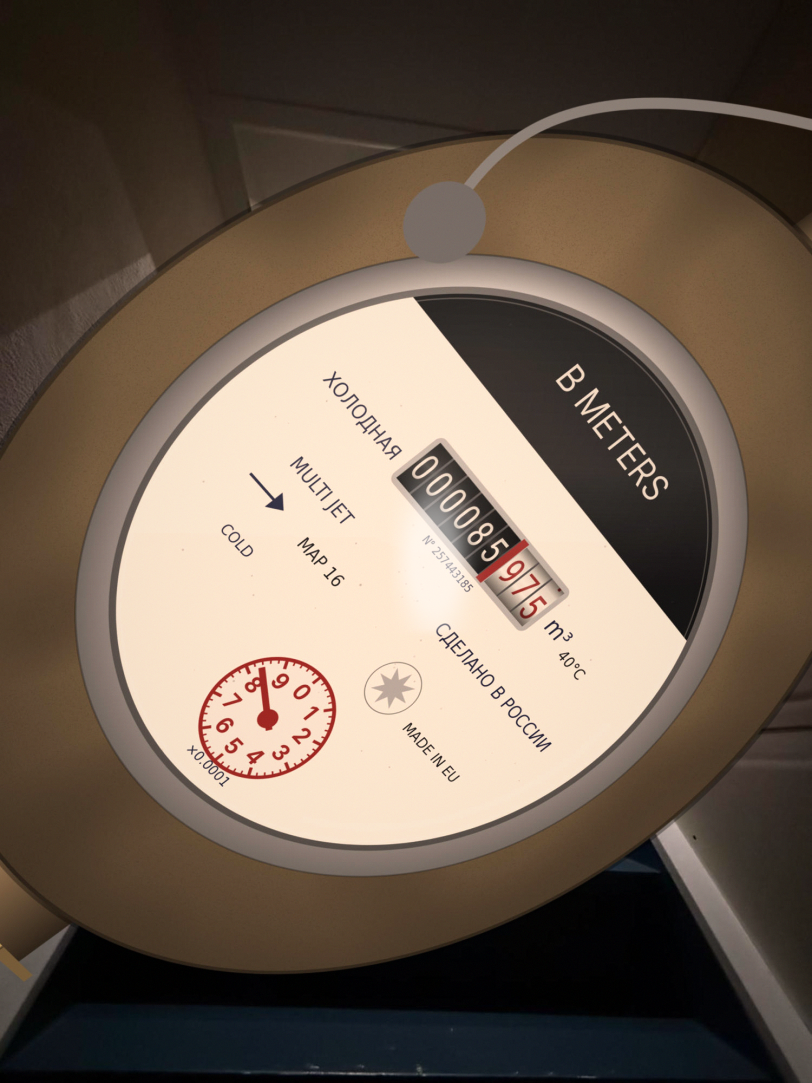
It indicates 85.9748 m³
